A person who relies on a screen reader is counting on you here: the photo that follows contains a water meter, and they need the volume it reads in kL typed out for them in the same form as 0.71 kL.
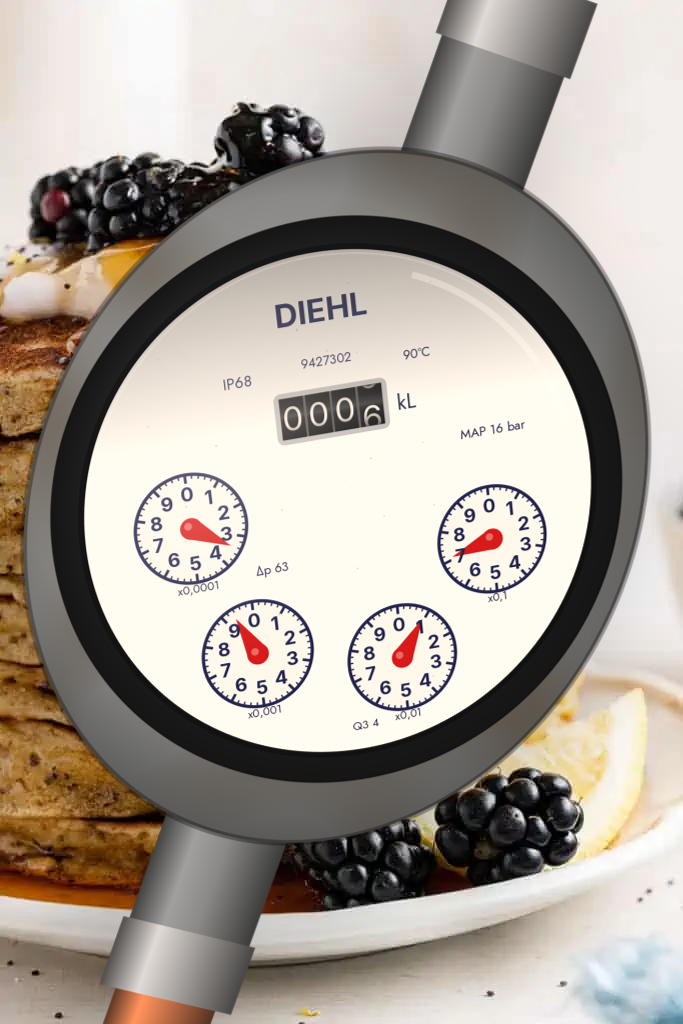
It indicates 5.7093 kL
